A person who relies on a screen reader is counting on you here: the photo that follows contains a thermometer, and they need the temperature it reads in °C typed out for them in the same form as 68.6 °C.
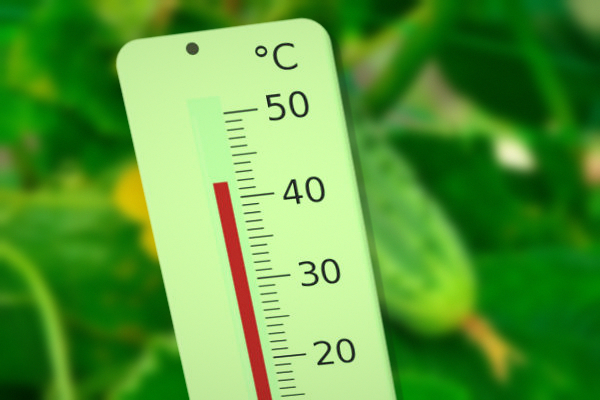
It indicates 42 °C
